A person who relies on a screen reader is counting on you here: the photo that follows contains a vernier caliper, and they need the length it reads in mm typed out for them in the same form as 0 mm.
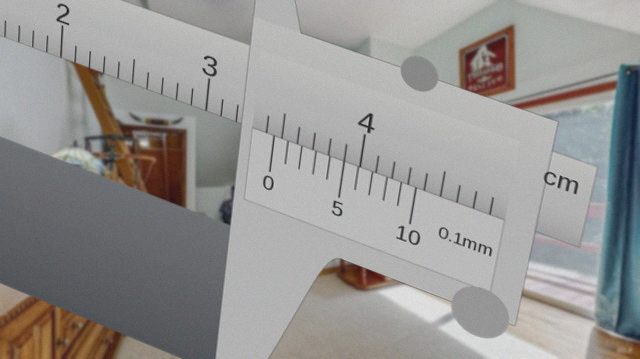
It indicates 34.5 mm
